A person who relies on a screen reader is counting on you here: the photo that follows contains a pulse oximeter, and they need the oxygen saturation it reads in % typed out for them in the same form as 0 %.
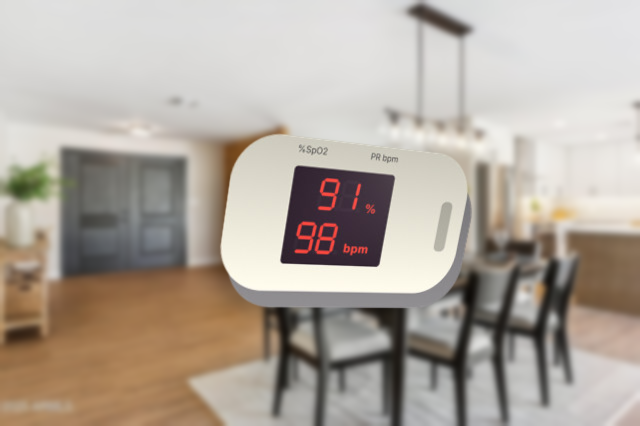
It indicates 91 %
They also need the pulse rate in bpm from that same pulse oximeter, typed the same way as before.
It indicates 98 bpm
